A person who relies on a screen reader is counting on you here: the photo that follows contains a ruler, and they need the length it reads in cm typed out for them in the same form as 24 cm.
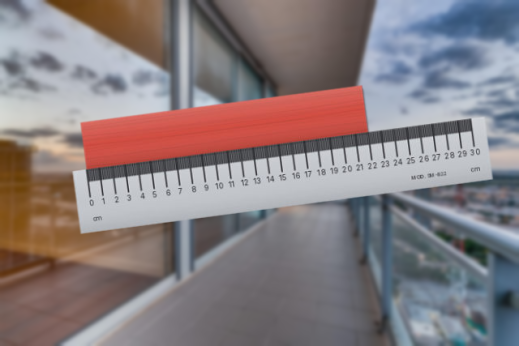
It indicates 22 cm
